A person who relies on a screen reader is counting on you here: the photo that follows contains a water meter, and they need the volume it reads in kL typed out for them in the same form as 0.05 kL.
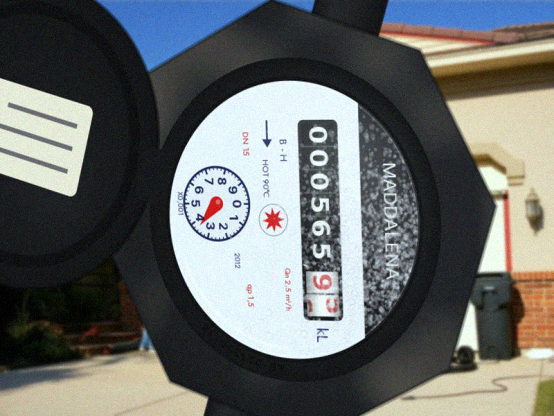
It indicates 565.953 kL
